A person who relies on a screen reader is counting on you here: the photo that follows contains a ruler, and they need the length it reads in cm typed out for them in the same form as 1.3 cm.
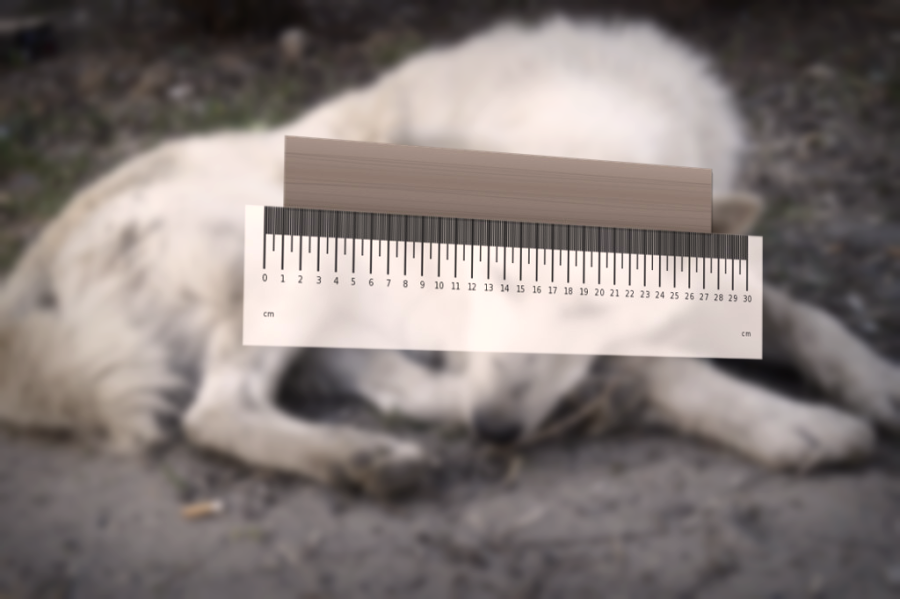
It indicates 26.5 cm
